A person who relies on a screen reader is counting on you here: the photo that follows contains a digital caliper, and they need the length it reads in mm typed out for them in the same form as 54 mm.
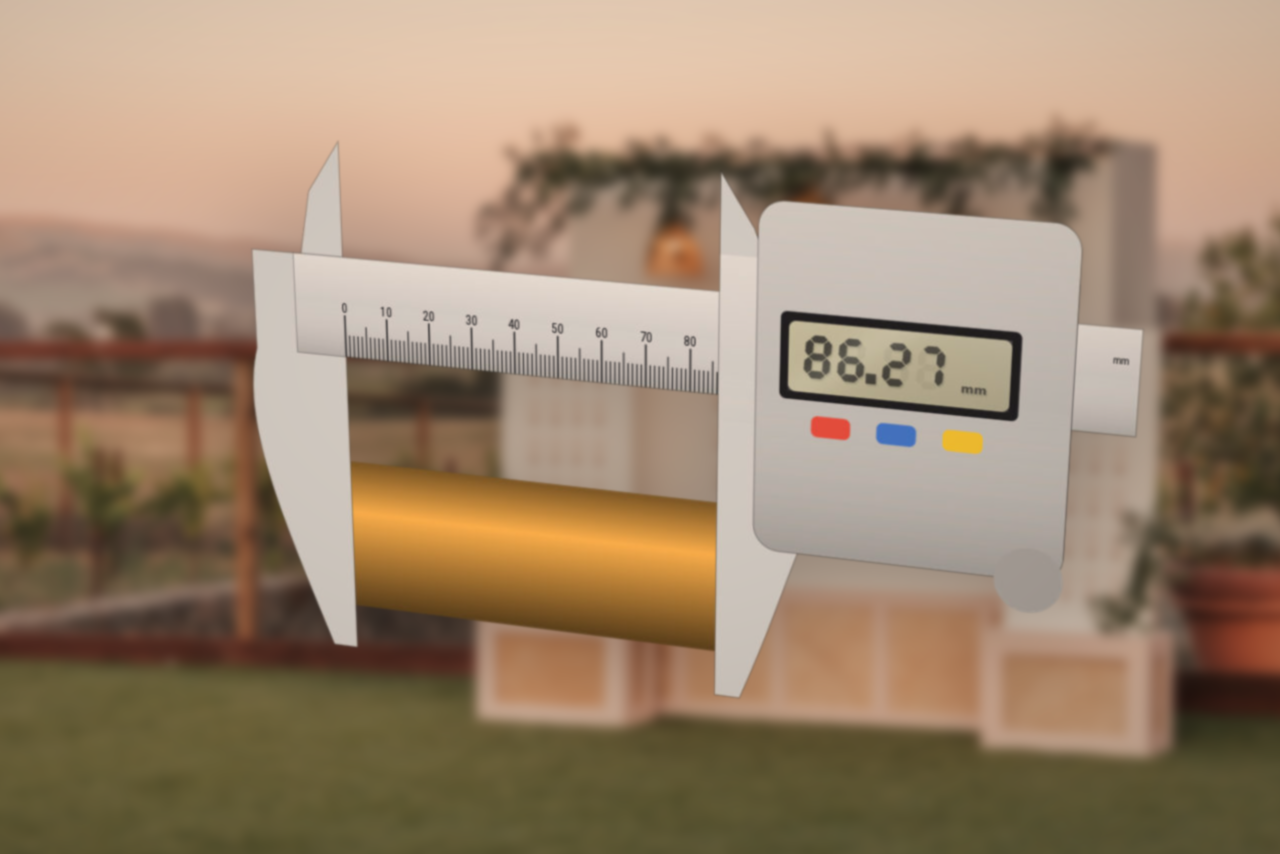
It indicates 86.27 mm
